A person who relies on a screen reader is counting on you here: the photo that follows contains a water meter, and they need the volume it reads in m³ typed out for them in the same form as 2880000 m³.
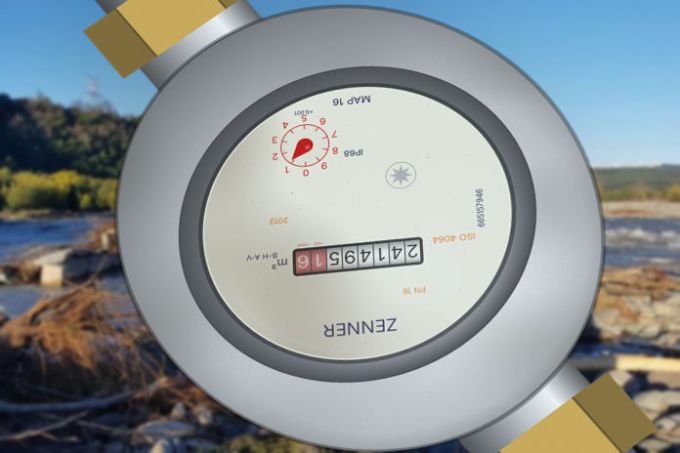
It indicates 241495.161 m³
